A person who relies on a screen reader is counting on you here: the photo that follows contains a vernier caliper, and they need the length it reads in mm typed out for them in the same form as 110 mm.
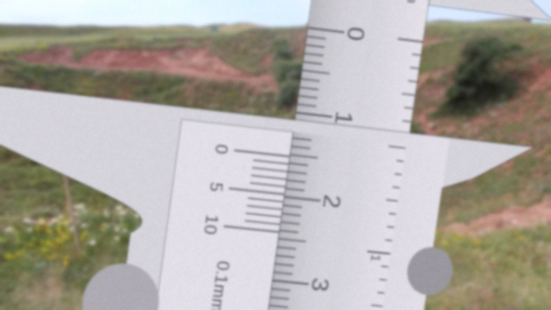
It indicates 15.2 mm
